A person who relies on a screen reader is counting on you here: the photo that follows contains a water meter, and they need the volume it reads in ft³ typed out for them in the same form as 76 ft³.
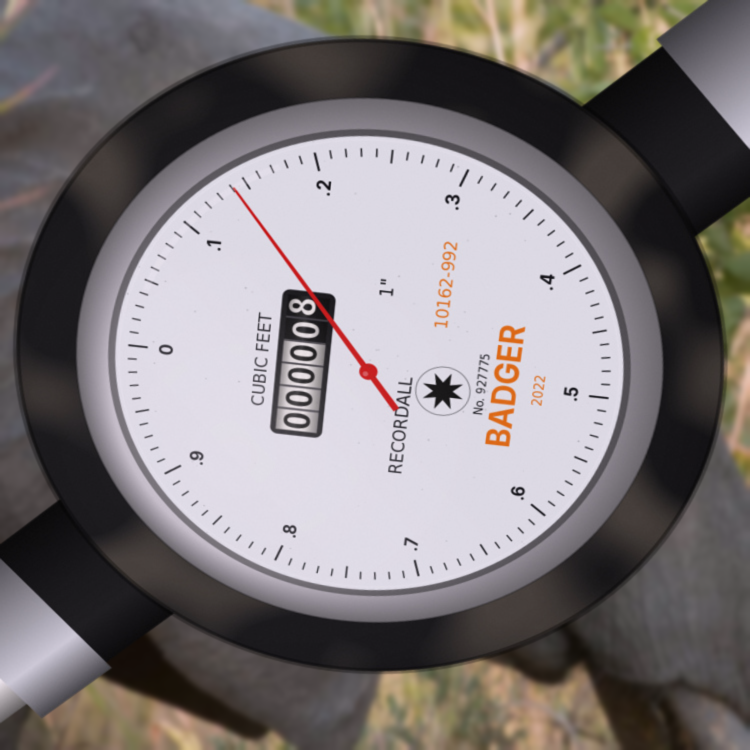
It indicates 8.14 ft³
